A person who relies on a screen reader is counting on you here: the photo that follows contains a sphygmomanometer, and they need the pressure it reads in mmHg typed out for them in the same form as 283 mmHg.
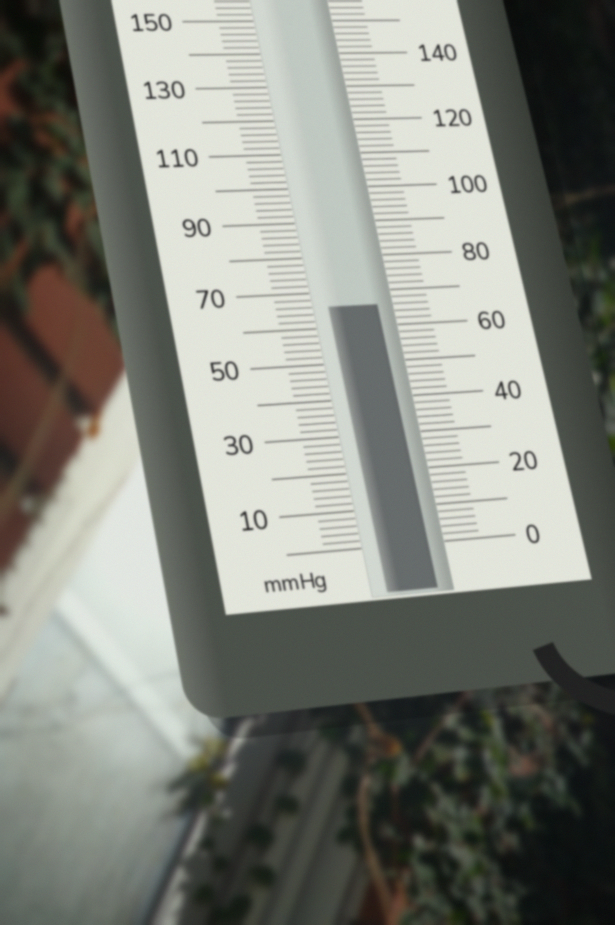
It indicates 66 mmHg
